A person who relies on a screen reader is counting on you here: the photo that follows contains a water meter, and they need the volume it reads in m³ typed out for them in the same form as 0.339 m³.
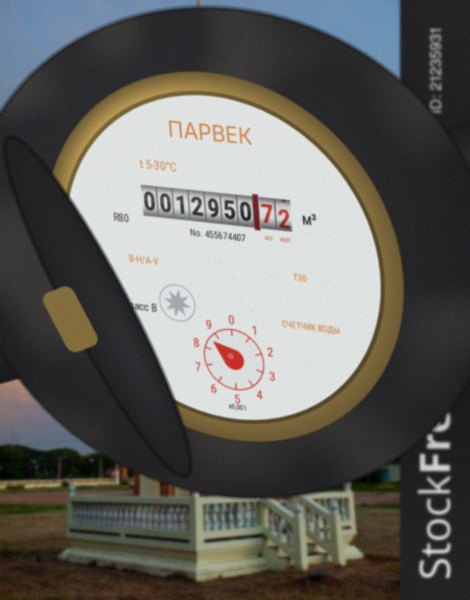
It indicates 12950.718 m³
